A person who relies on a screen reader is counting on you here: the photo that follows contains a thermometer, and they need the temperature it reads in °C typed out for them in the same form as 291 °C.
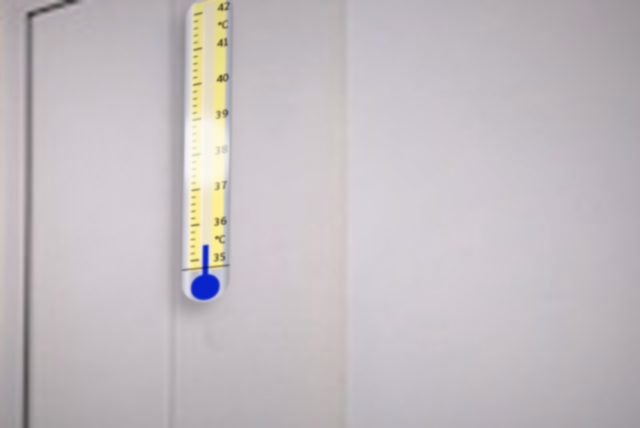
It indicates 35.4 °C
